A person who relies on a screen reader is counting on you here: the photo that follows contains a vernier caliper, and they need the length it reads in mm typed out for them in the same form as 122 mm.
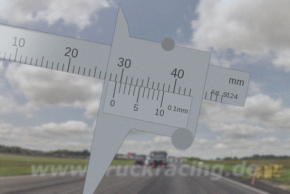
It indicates 29.2 mm
